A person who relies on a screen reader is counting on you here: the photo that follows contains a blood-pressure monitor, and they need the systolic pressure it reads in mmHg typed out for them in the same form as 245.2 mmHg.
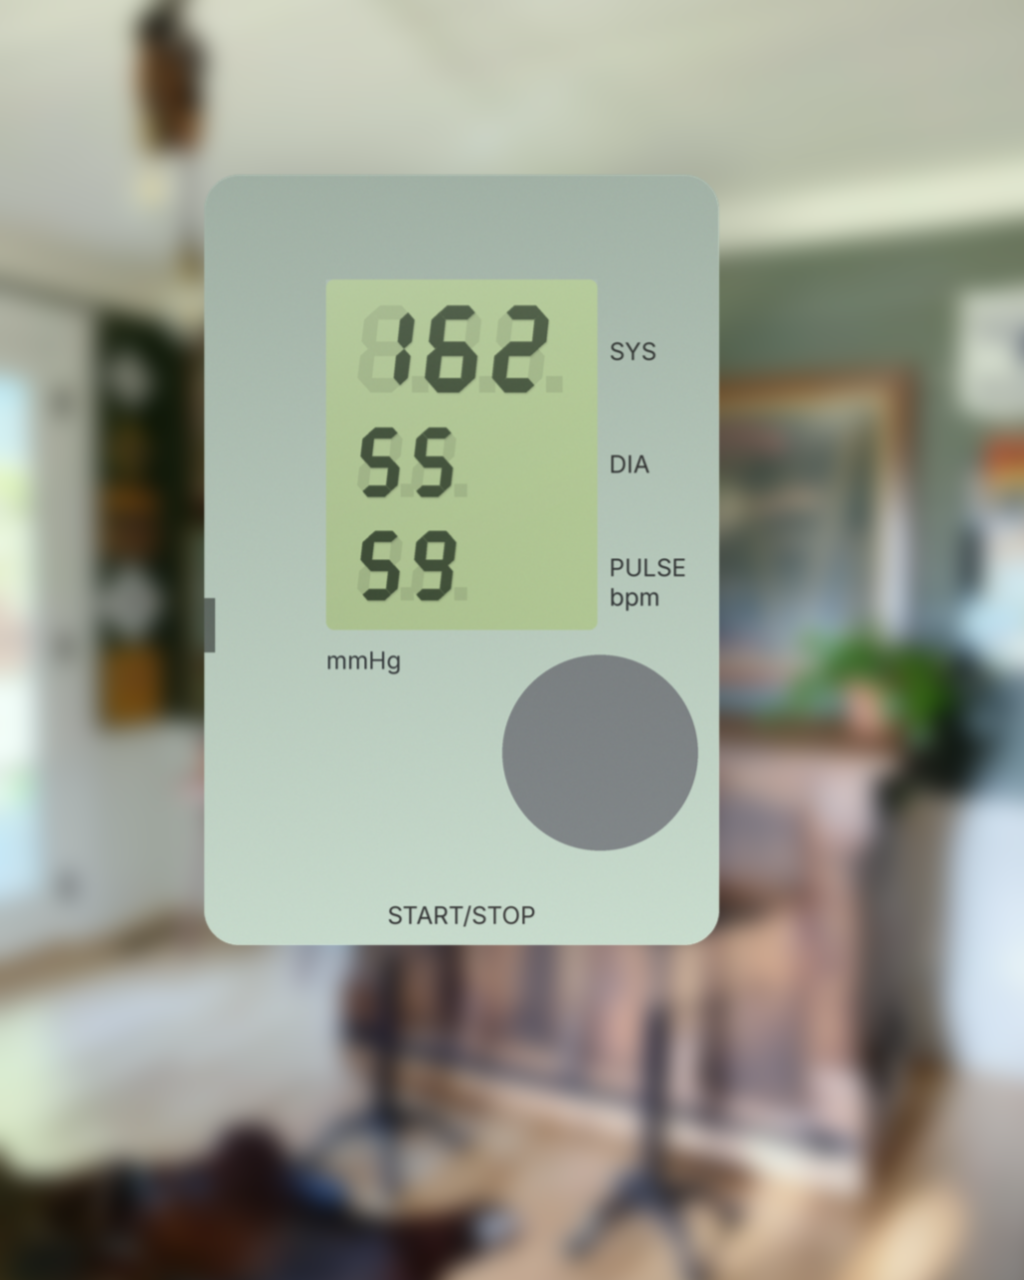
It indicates 162 mmHg
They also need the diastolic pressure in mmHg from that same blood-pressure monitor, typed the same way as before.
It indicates 55 mmHg
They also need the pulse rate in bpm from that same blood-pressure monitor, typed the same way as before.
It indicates 59 bpm
